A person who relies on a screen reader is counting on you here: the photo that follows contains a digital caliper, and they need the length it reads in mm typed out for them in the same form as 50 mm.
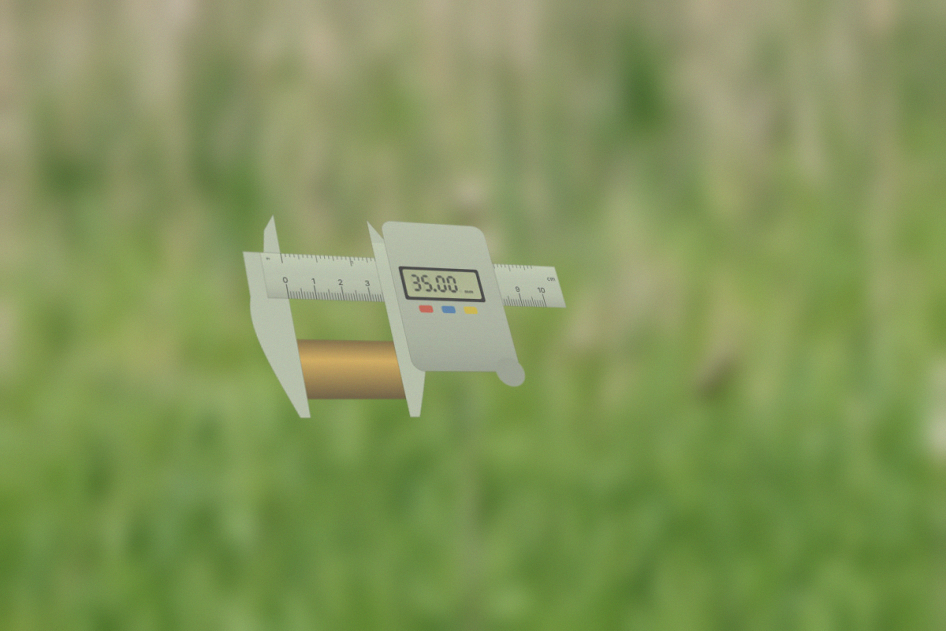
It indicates 35.00 mm
